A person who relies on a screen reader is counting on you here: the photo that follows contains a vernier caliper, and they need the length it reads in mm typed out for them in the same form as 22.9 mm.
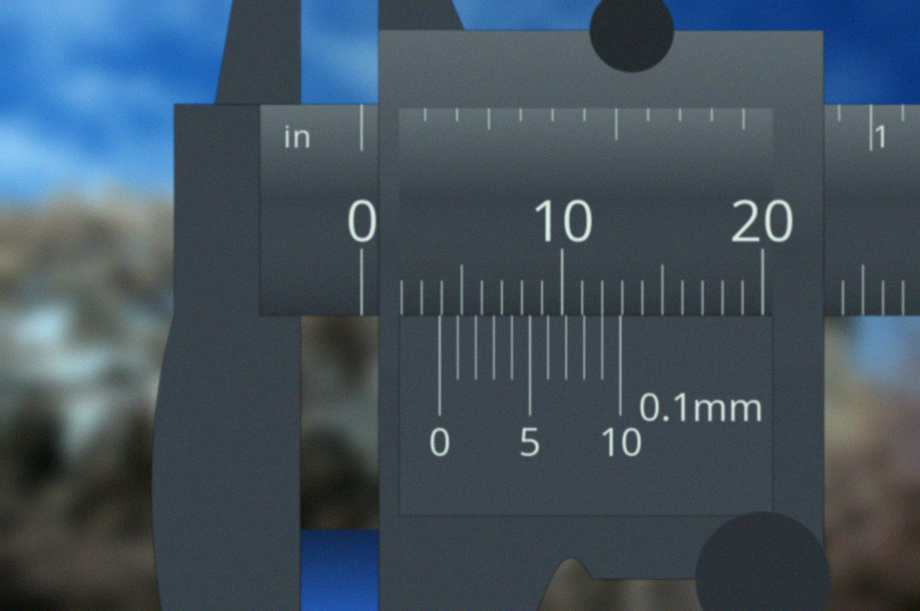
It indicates 3.9 mm
